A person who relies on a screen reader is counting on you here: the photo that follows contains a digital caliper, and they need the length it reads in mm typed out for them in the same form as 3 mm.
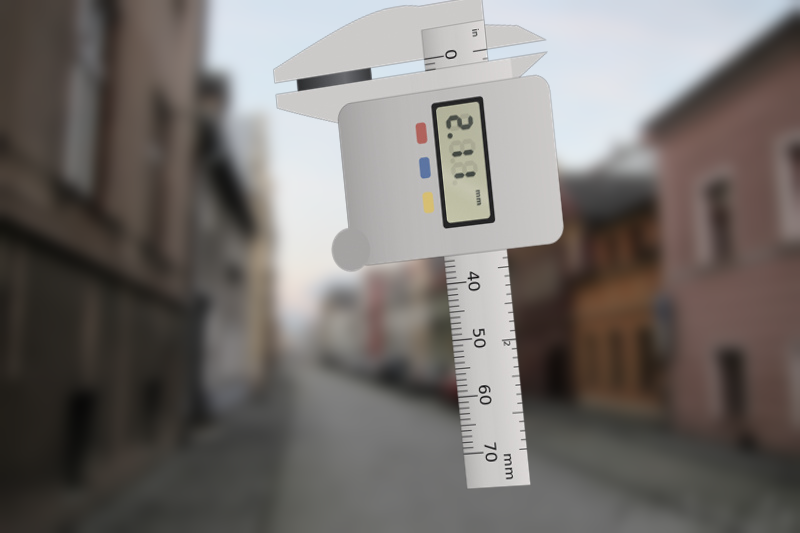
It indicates 2.11 mm
